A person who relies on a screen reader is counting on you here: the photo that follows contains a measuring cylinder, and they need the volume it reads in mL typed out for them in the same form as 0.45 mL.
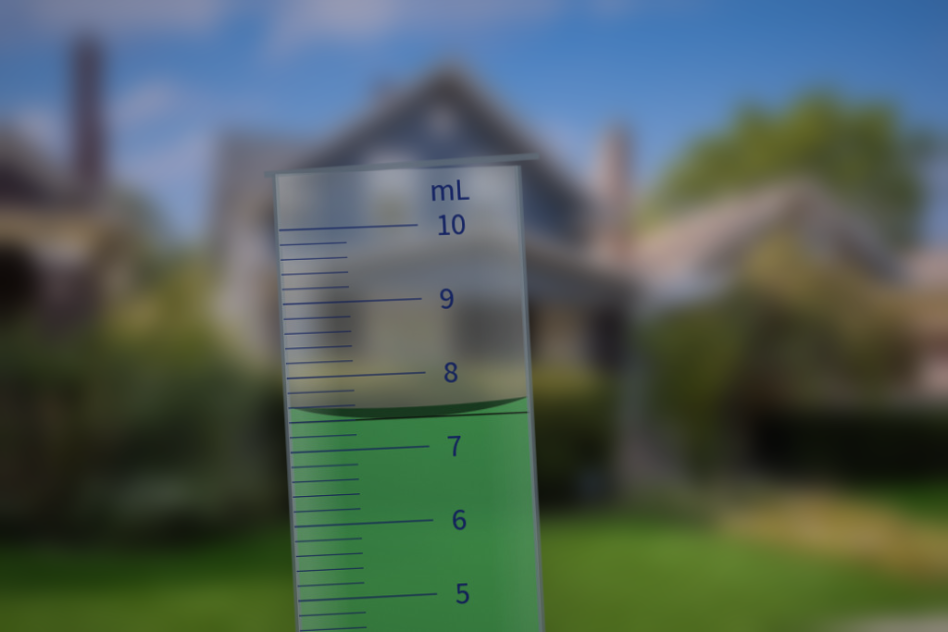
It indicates 7.4 mL
